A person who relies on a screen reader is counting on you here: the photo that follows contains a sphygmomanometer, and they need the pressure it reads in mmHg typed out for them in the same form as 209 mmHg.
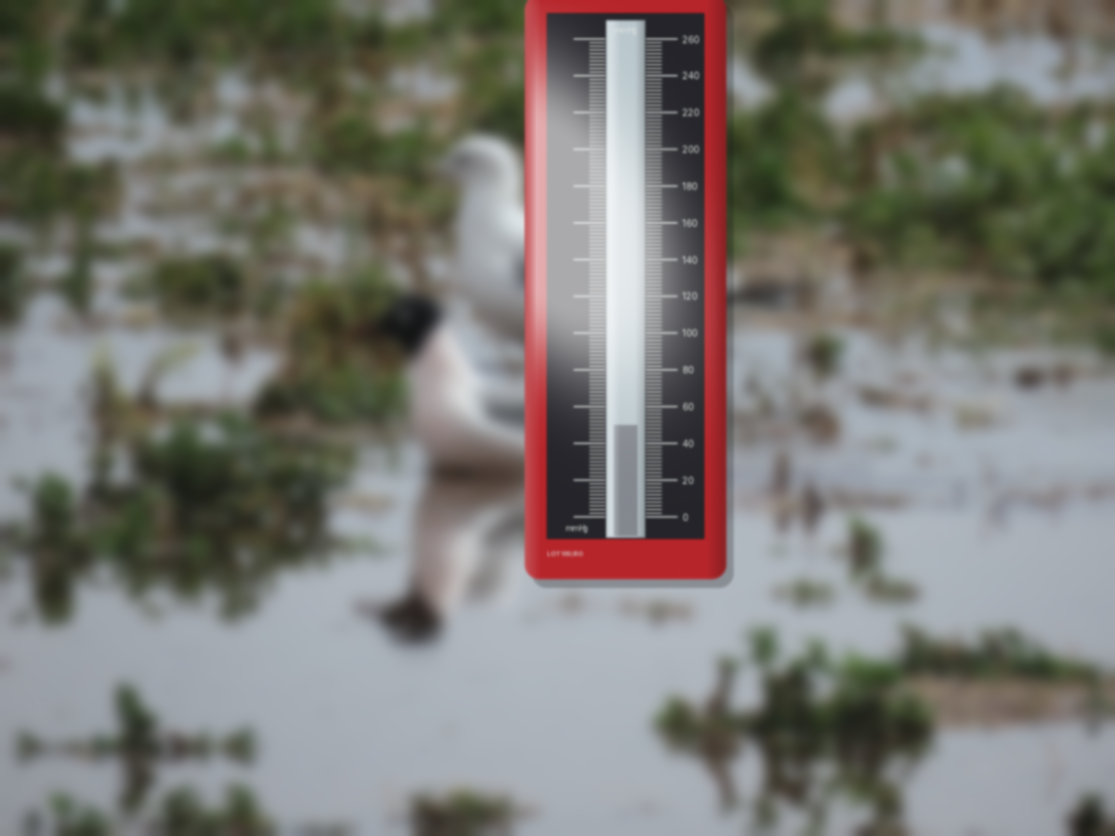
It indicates 50 mmHg
